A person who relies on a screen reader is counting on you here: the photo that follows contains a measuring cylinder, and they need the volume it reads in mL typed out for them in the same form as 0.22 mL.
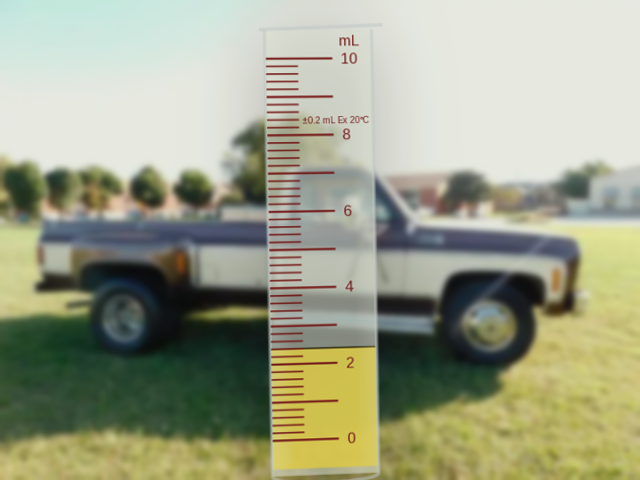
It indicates 2.4 mL
